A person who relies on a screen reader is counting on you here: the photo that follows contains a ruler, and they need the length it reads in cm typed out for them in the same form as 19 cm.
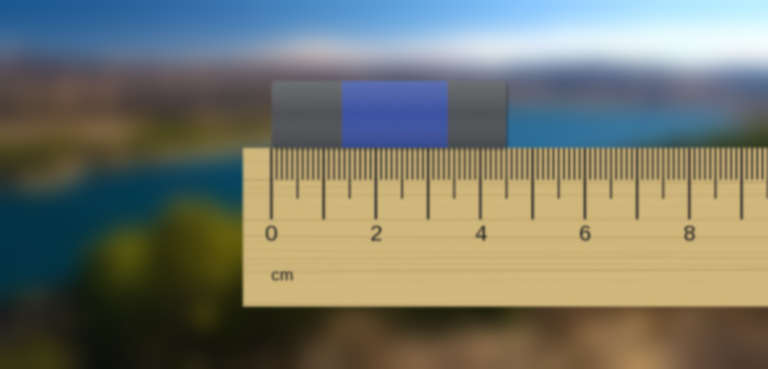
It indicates 4.5 cm
